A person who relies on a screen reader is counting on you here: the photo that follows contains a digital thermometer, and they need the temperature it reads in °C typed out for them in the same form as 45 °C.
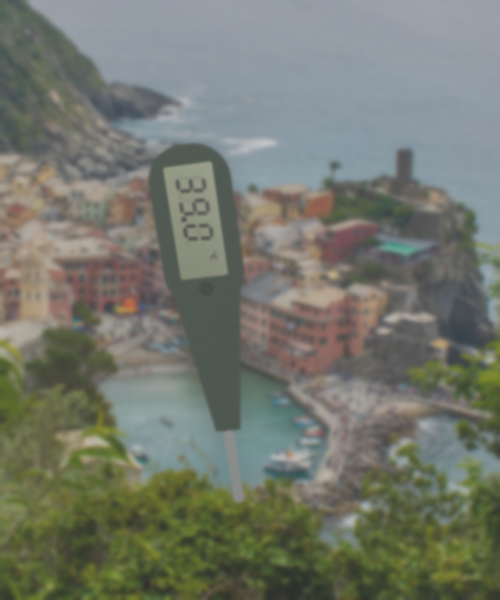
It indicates 39.0 °C
